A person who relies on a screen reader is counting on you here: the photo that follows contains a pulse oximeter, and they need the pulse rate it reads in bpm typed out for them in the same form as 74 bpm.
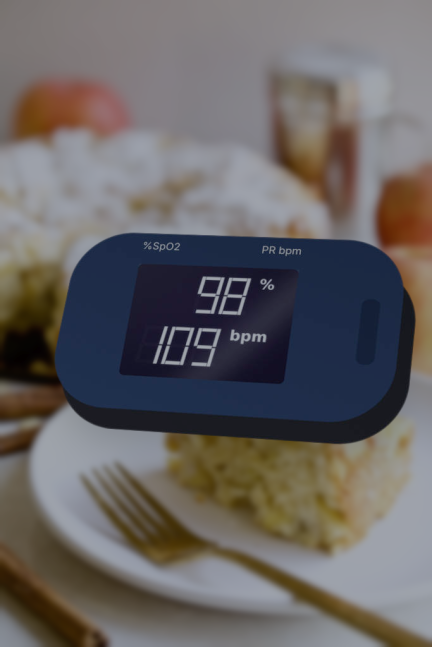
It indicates 109 bpm
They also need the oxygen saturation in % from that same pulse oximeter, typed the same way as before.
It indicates 98 %
